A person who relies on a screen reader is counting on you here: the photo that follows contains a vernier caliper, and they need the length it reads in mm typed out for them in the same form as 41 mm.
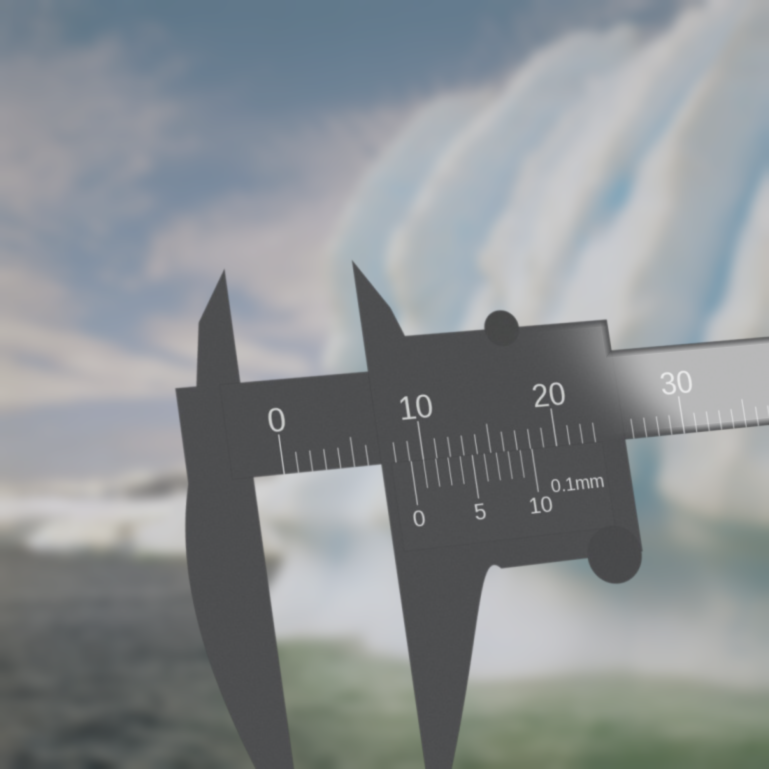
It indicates 9.1 mm
